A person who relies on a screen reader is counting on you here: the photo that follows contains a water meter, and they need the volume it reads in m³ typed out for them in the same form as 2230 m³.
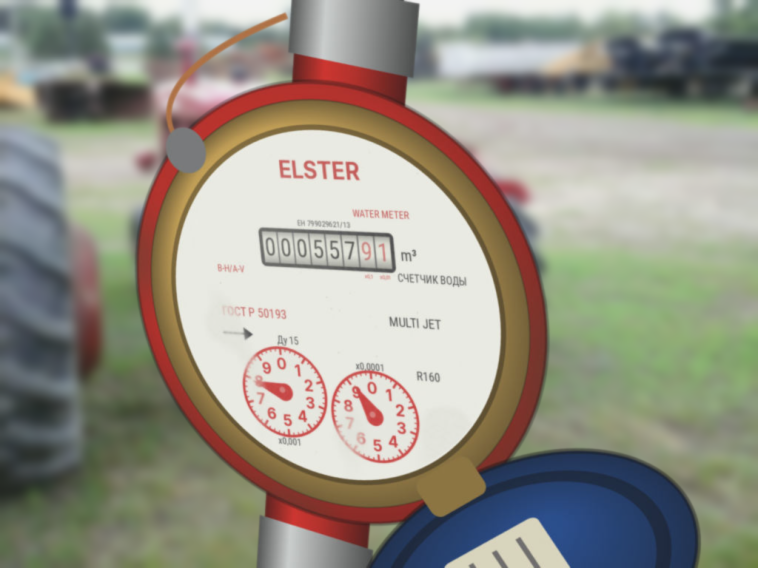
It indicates 557.9179 m³
